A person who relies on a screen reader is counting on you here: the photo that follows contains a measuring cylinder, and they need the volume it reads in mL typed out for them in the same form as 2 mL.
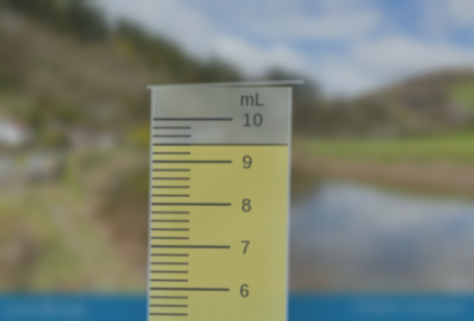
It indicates 9.4 mL
